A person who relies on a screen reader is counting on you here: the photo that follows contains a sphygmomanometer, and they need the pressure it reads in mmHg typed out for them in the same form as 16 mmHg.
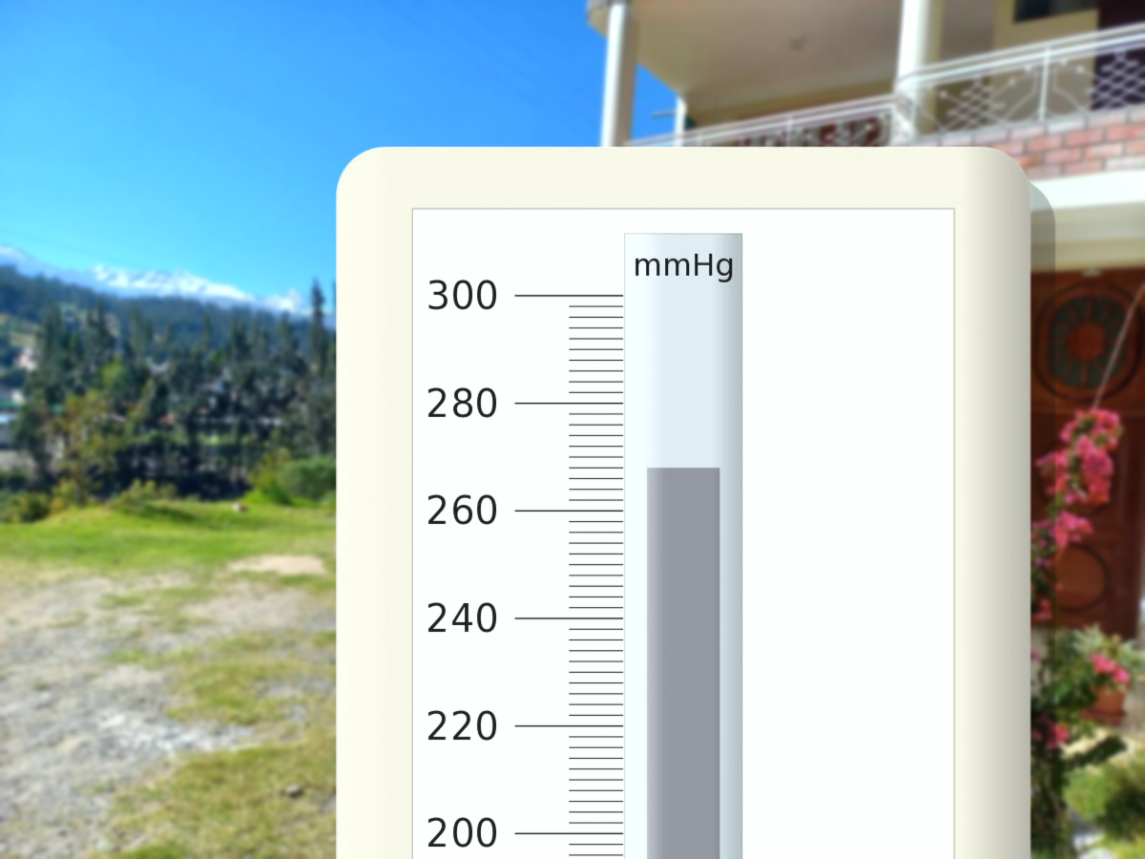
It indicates 268 mmHg
